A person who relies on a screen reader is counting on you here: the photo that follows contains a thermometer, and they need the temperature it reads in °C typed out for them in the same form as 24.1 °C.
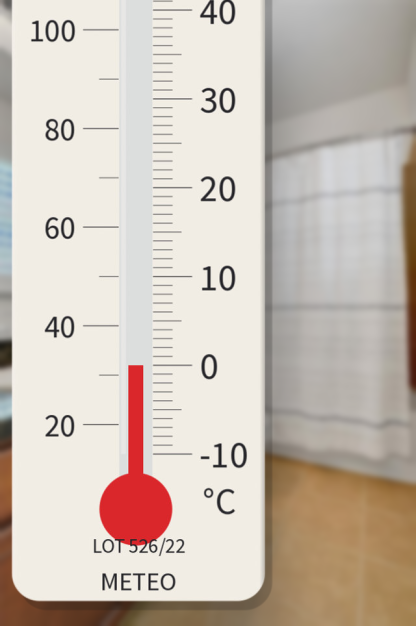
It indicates 0 °C
